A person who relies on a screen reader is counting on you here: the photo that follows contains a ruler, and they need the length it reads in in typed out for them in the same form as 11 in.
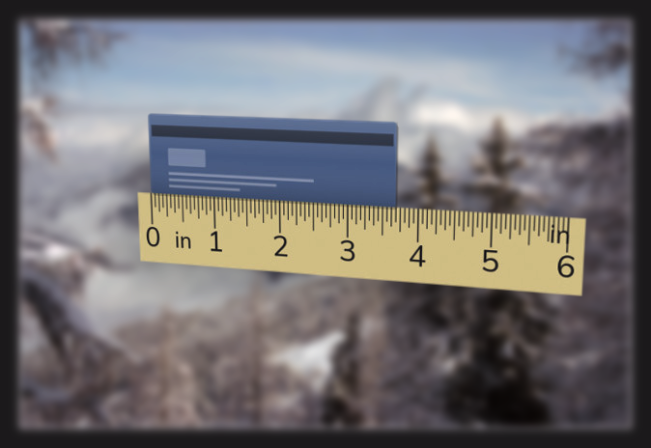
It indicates 3.6875 in
